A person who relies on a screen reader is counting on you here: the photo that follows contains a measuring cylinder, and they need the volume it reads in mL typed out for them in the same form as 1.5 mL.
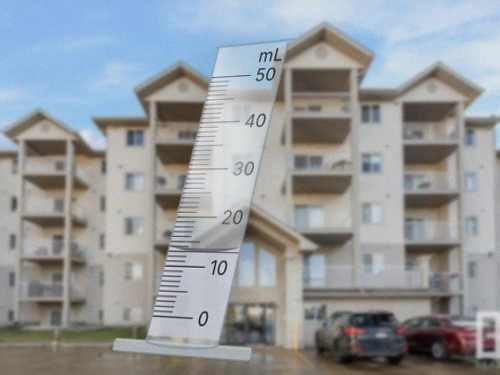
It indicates 13 mL
